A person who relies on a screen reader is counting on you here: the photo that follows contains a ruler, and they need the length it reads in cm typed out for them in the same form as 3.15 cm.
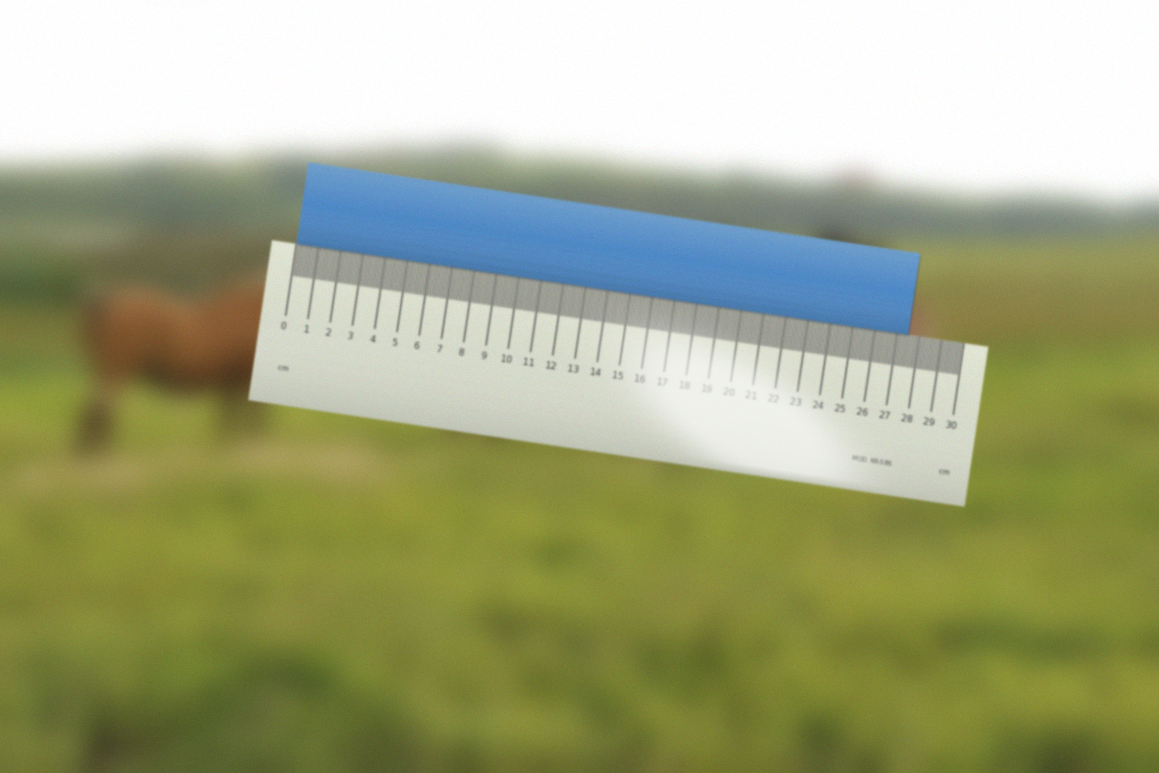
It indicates 27.5 cm
